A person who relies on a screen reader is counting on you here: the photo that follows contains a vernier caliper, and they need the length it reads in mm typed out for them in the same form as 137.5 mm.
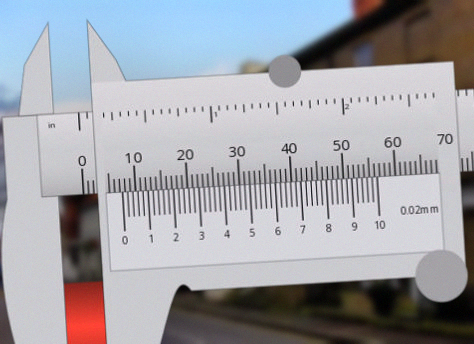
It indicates 7.5 mm
